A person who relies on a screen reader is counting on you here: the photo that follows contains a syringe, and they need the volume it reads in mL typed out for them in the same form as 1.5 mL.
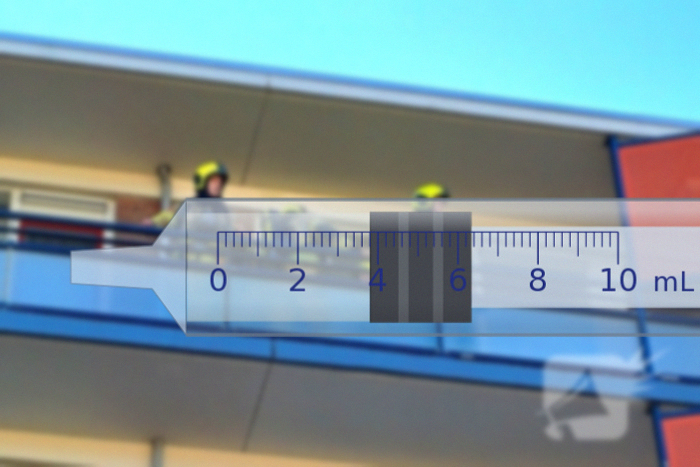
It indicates 3.8 mL
